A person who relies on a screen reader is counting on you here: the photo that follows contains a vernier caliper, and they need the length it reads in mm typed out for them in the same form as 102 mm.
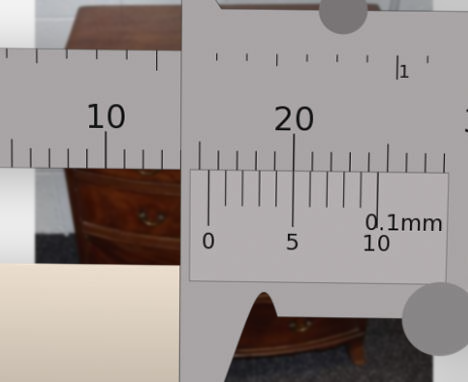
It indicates 15.5 mm
